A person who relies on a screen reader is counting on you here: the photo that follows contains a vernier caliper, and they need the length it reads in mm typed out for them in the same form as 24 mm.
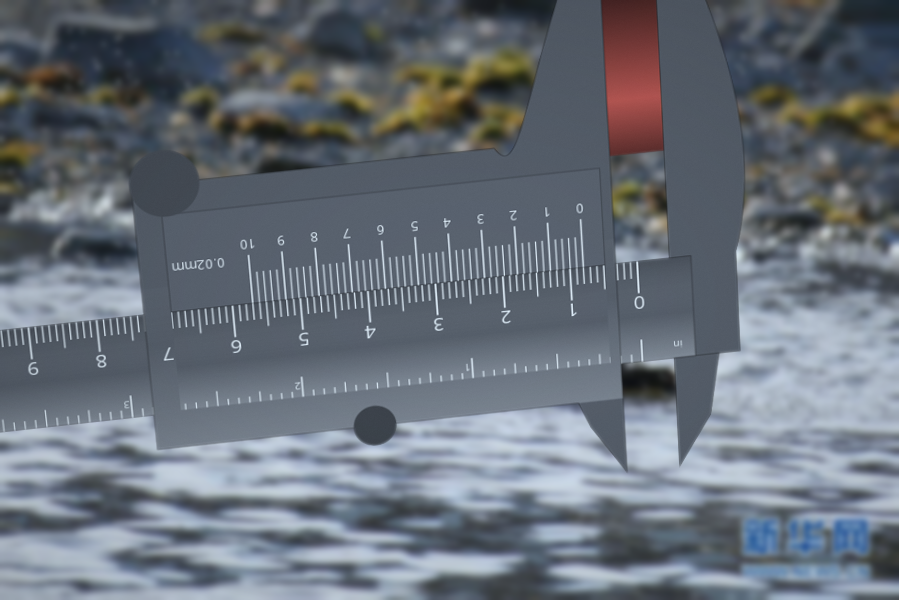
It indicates 8.0 mm
